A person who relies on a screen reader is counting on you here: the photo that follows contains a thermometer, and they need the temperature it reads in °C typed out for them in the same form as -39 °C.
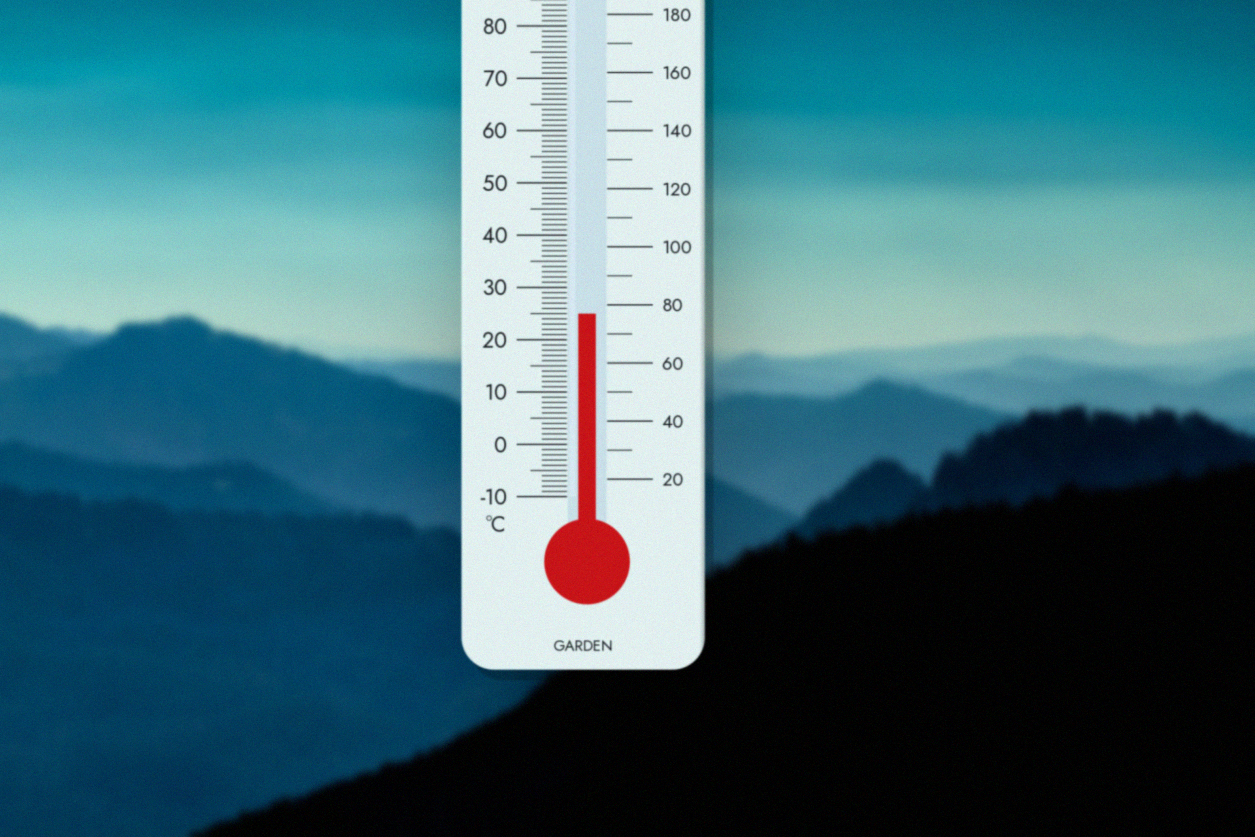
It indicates 25 °C
